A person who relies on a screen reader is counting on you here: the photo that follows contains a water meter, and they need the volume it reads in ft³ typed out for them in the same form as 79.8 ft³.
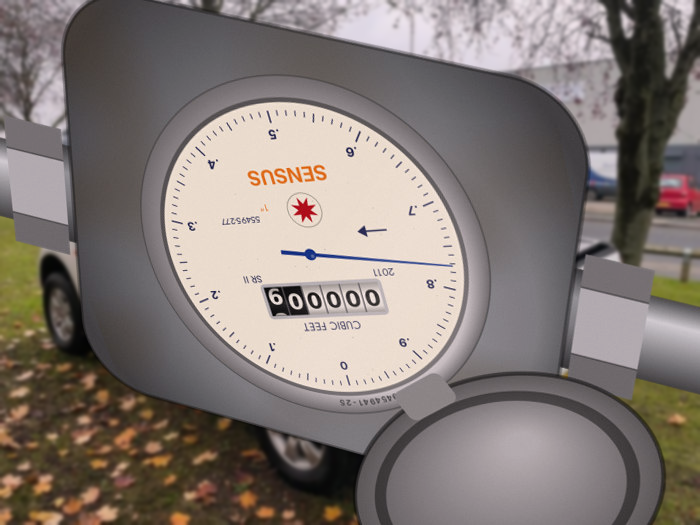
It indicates 8.77 ft³
